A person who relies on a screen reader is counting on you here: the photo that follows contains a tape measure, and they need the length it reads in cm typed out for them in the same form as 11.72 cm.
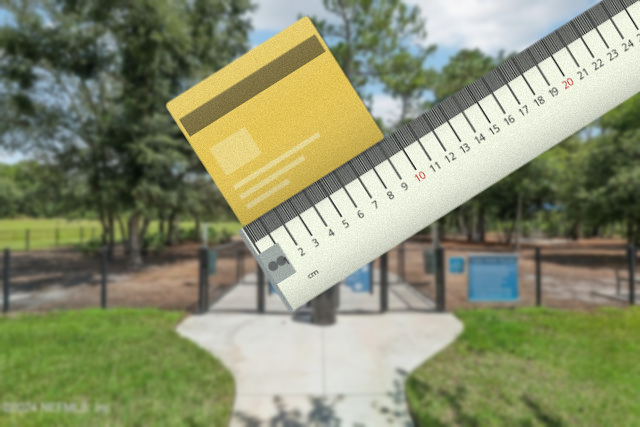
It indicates 9.5 cm
